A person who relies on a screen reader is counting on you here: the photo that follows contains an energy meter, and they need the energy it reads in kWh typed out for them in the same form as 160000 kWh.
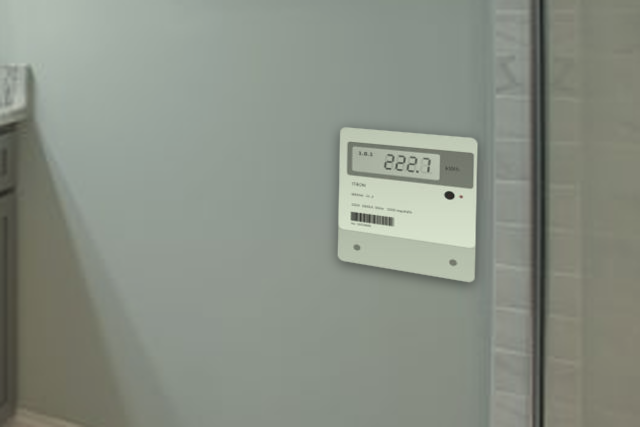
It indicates 222.7 kWh
